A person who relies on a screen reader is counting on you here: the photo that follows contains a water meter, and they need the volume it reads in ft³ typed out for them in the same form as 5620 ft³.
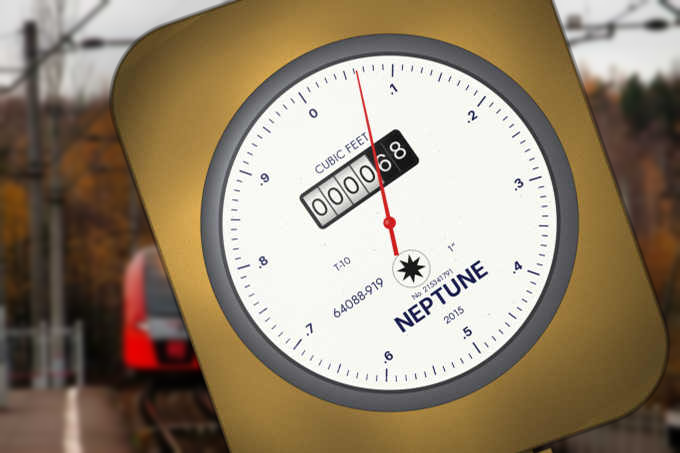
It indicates 68.06 ft³
